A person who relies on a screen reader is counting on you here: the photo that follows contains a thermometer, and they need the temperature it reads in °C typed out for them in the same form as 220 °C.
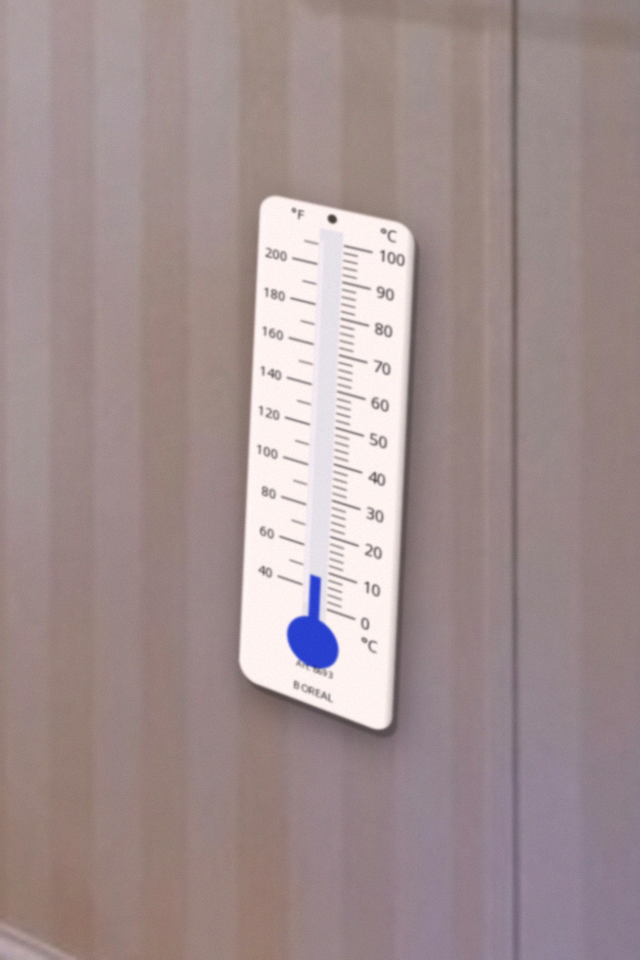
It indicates 8 °C
